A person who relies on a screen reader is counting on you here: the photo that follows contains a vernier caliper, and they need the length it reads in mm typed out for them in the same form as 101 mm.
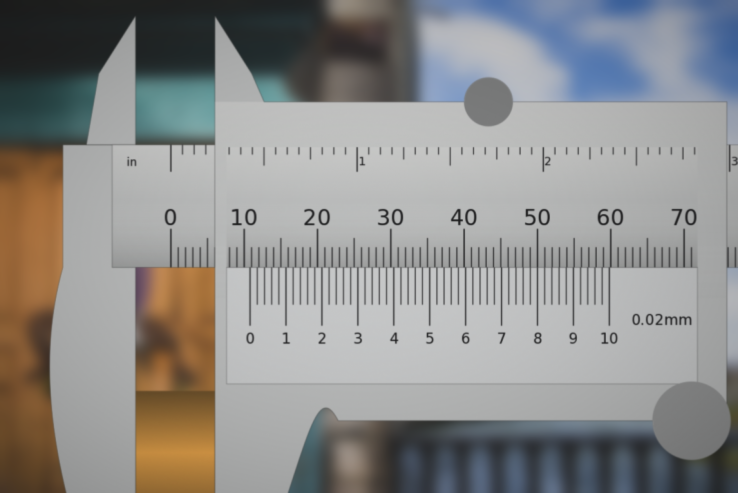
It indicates 10.8 mm
